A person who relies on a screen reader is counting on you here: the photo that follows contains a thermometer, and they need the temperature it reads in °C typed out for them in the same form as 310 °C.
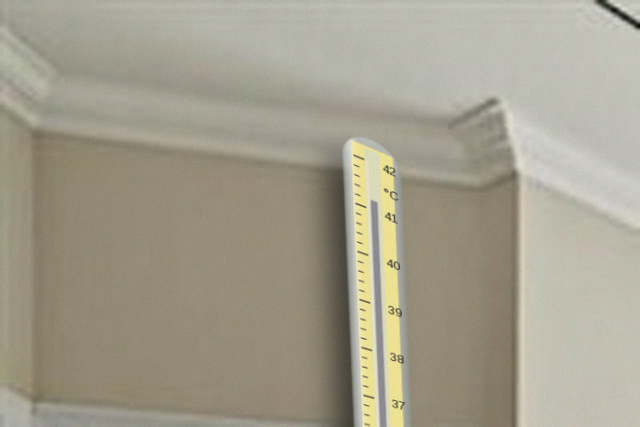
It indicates 41.2 °C
